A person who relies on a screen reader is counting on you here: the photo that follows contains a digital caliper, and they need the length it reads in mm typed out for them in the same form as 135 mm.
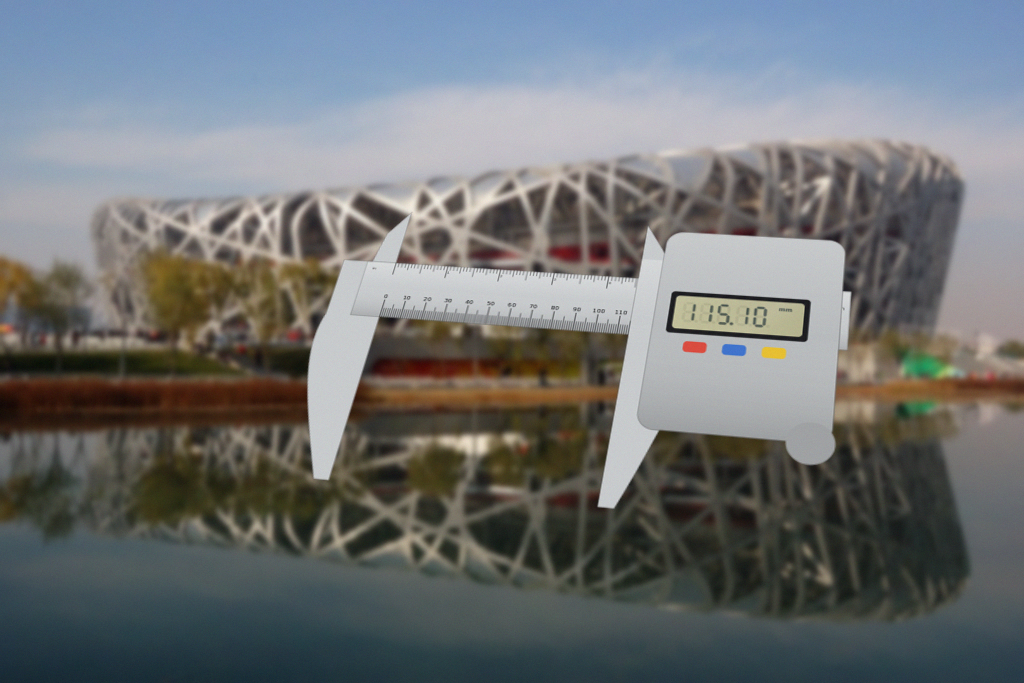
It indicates 115.10 mm
